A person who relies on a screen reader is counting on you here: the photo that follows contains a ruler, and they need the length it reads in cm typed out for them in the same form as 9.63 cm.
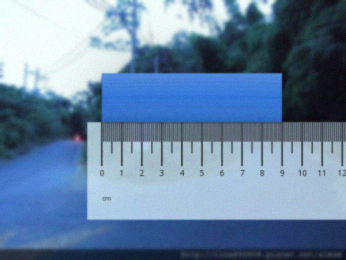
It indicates 9 cm
